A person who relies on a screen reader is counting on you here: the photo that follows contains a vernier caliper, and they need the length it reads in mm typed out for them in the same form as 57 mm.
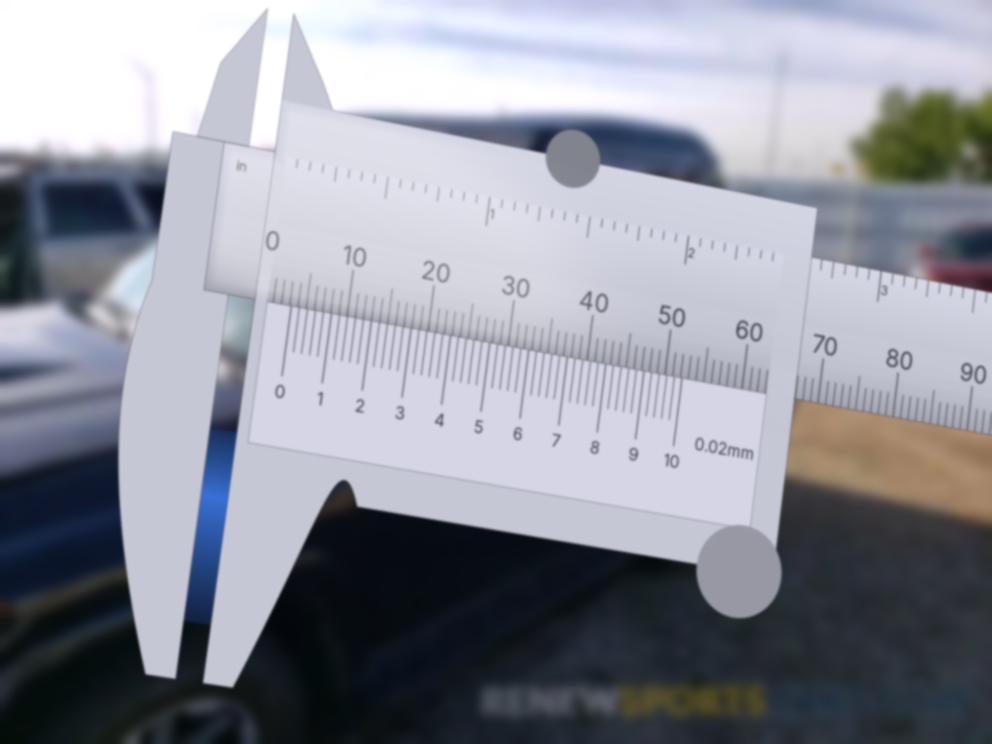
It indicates 3.2 mm
